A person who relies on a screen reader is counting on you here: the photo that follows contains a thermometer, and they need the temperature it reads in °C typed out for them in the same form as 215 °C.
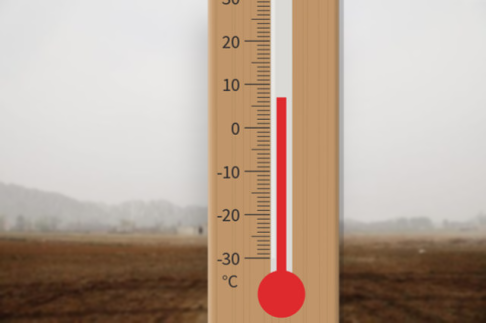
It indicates 7 °C
